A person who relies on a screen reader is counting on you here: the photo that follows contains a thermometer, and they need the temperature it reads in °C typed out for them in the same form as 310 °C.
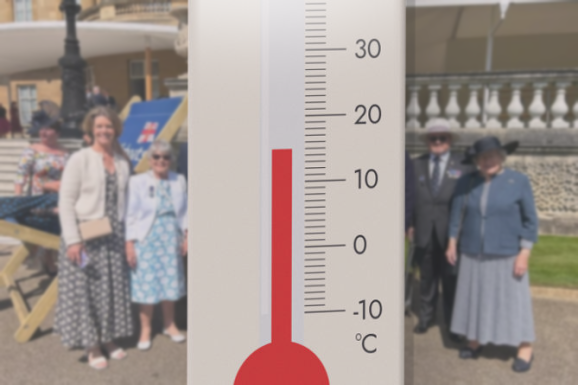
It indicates 15 °C
